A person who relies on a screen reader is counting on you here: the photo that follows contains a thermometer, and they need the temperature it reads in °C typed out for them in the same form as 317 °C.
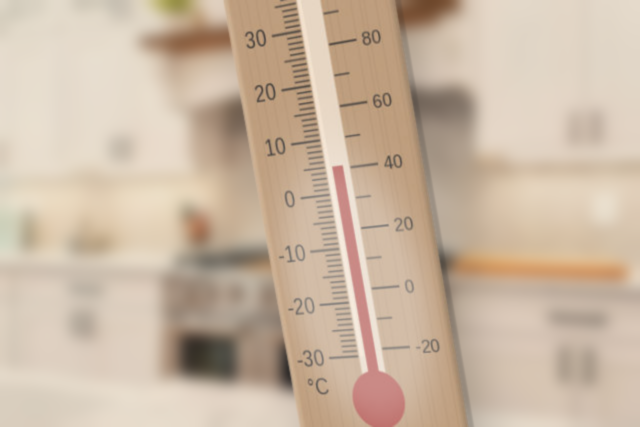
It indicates 5 °C
